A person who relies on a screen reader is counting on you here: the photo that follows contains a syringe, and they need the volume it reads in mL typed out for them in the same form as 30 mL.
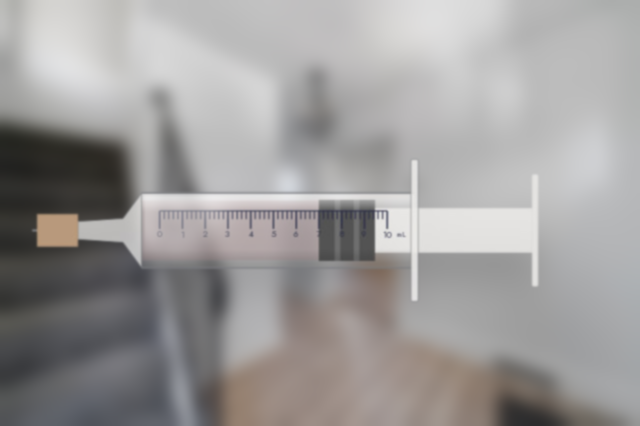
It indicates 7 mL
